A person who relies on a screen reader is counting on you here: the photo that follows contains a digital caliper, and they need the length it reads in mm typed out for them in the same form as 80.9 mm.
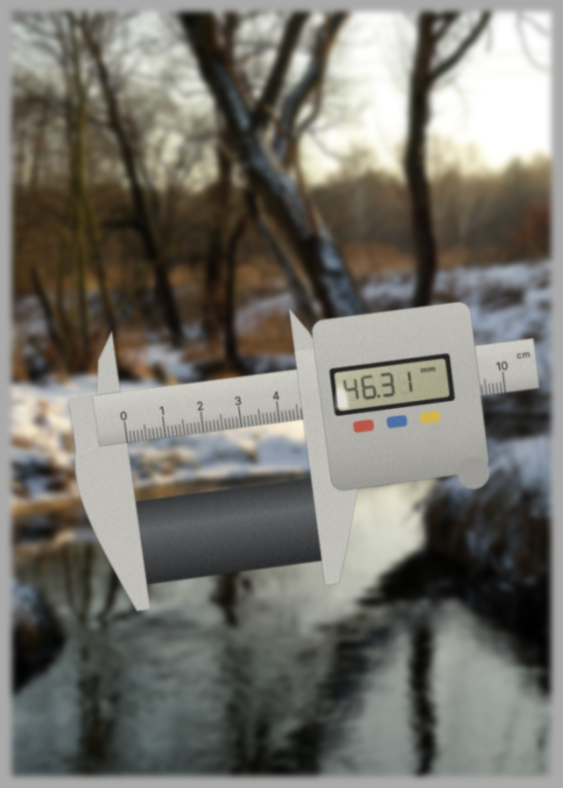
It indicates 46.31 mm
